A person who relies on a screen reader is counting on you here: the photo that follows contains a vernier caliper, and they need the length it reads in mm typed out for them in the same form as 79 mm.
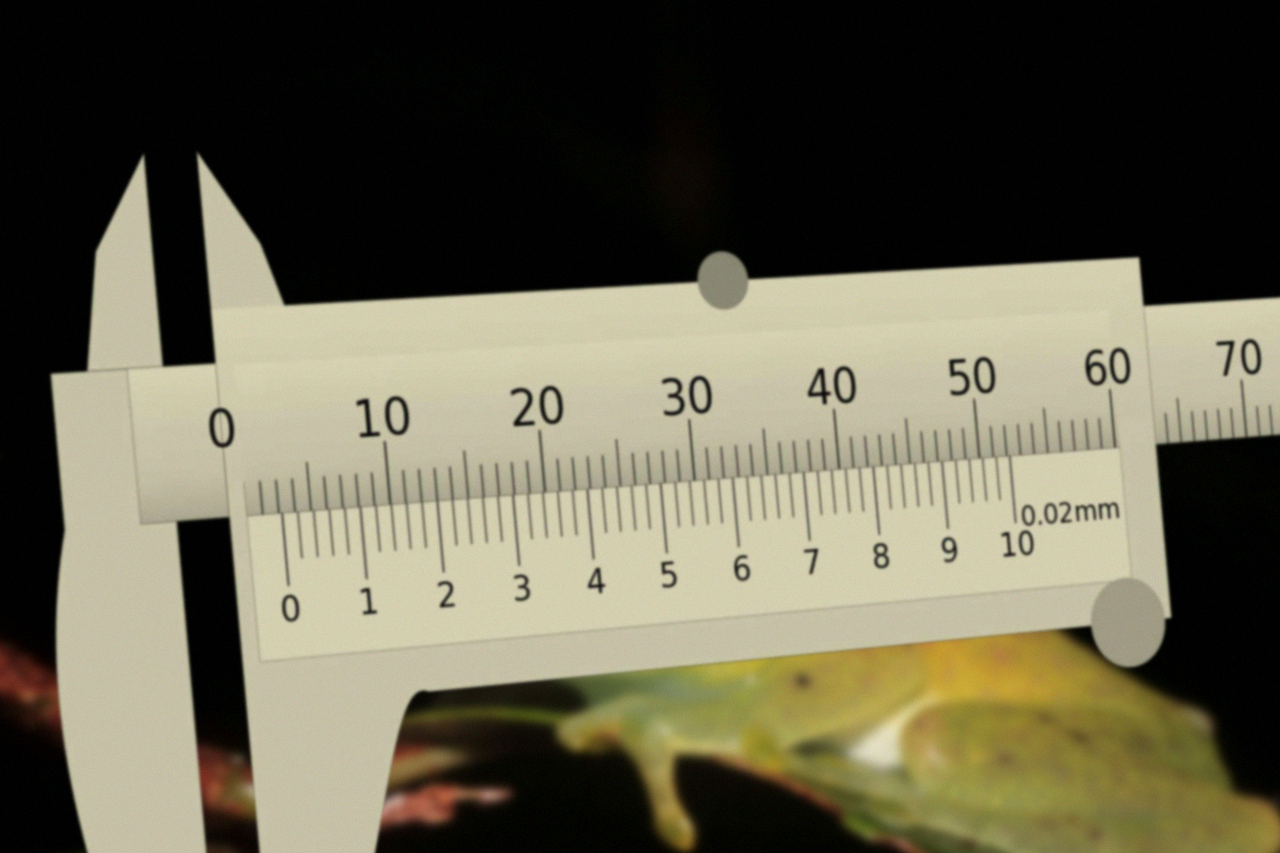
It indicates 3.2 mm
